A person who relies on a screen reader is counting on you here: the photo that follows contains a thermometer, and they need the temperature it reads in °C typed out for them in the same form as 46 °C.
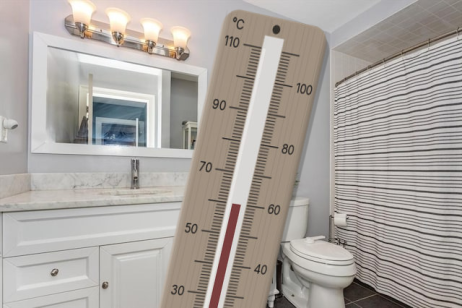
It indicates 60 °C
